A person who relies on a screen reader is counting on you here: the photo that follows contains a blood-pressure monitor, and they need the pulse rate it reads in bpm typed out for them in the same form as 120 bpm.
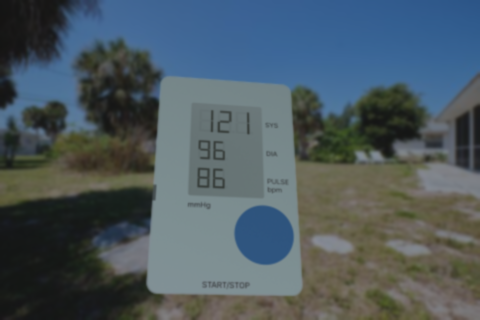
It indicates 86 bpm
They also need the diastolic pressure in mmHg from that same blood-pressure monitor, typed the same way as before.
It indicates 96 mmHg
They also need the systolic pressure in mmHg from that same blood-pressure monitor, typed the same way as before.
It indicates 121 mmHg
